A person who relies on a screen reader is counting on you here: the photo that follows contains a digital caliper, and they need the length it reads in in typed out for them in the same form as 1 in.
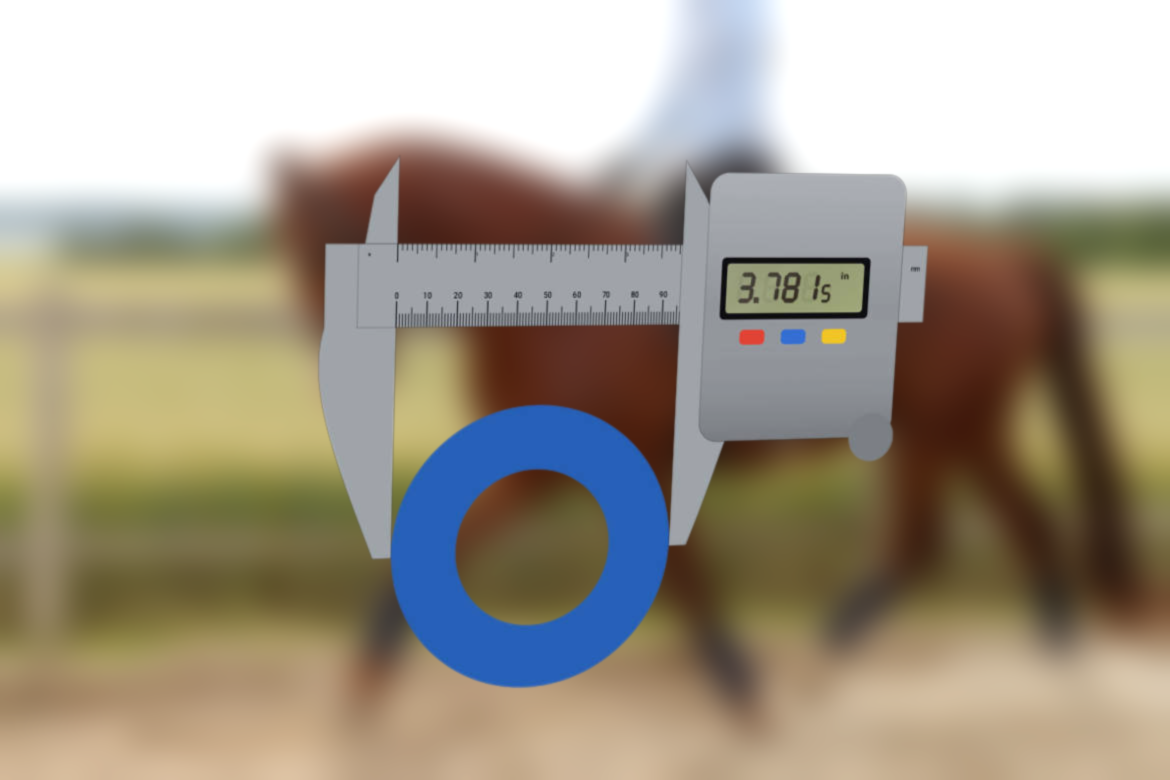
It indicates 3.7815 in
